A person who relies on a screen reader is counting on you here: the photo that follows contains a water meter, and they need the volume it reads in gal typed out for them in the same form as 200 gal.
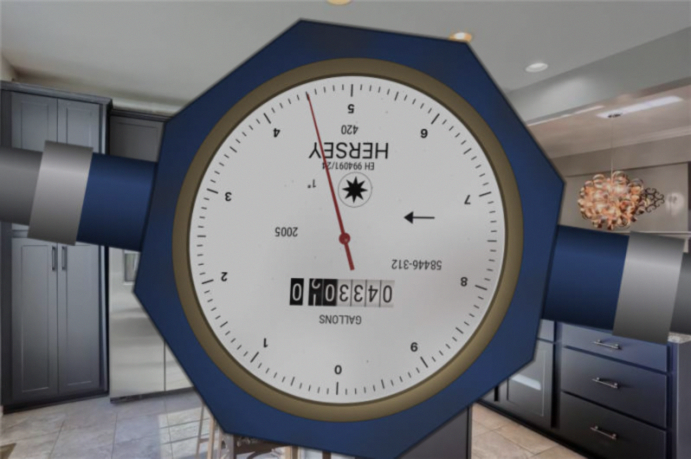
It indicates 433014.5 gal
